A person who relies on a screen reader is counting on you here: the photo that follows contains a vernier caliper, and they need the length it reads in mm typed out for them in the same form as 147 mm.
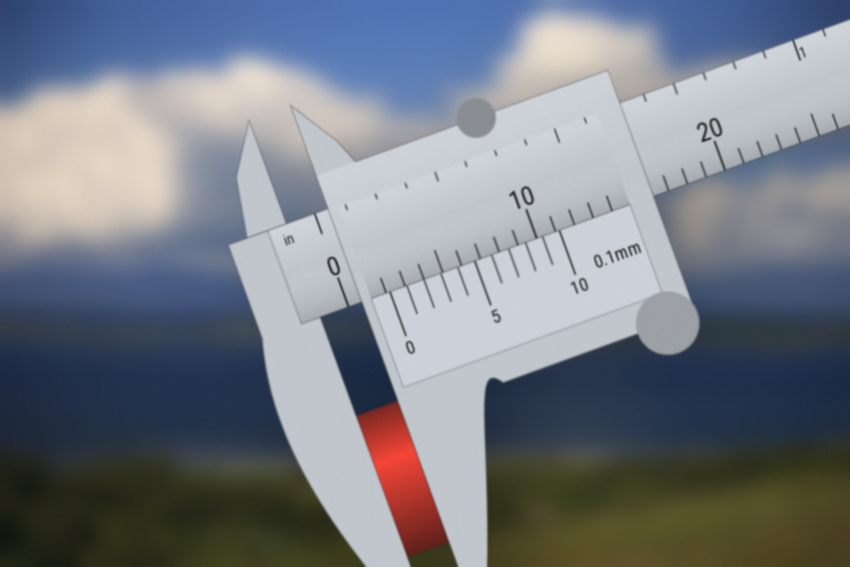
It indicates 2.2 mm
